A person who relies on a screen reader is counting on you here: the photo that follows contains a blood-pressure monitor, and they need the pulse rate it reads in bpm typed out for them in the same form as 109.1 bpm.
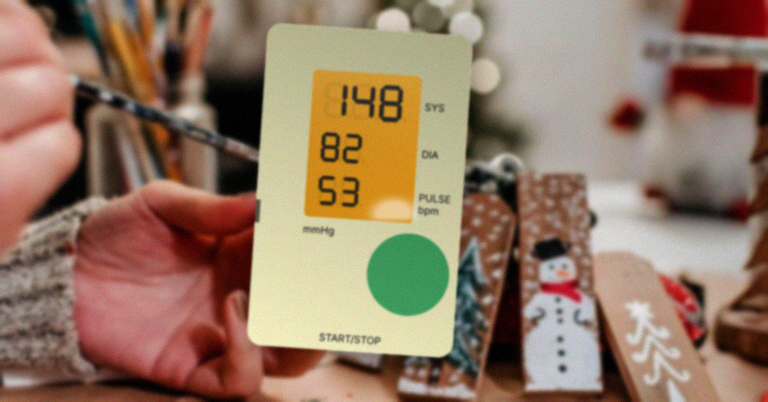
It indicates 53 bpm
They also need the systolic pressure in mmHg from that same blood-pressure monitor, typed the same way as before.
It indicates 148 mmHg
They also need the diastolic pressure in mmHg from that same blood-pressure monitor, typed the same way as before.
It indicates 82 mmHg
